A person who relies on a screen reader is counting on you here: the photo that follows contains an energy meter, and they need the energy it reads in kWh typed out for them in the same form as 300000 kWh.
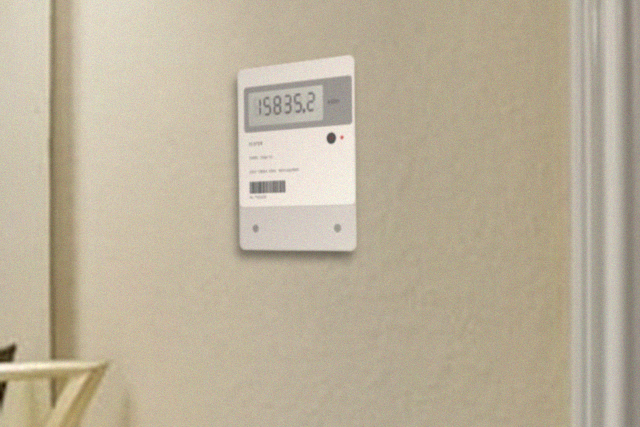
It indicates 15835.2 kWh
